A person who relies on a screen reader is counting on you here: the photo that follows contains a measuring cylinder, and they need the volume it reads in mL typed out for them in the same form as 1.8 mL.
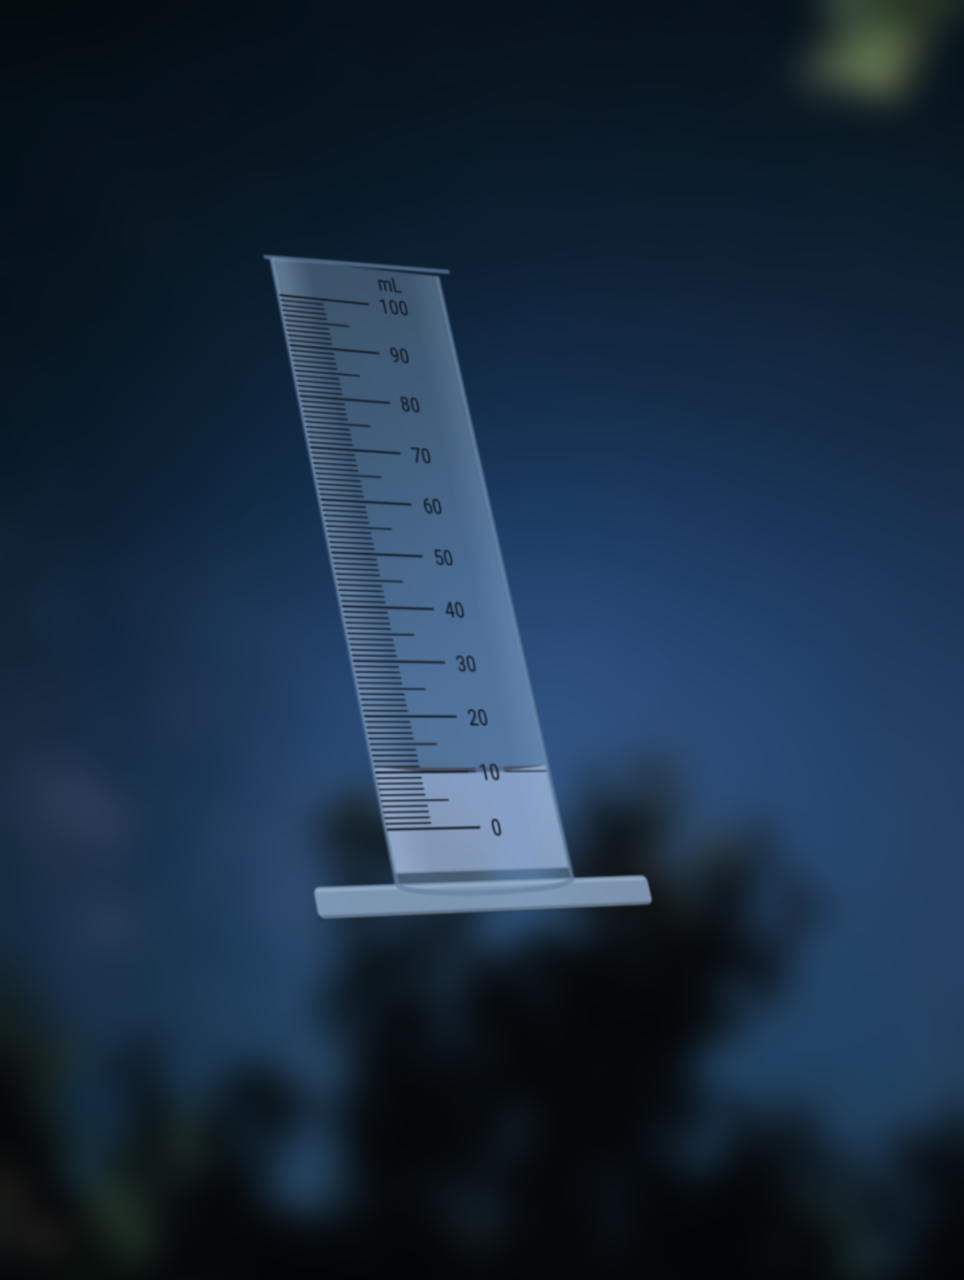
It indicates 10 mL
